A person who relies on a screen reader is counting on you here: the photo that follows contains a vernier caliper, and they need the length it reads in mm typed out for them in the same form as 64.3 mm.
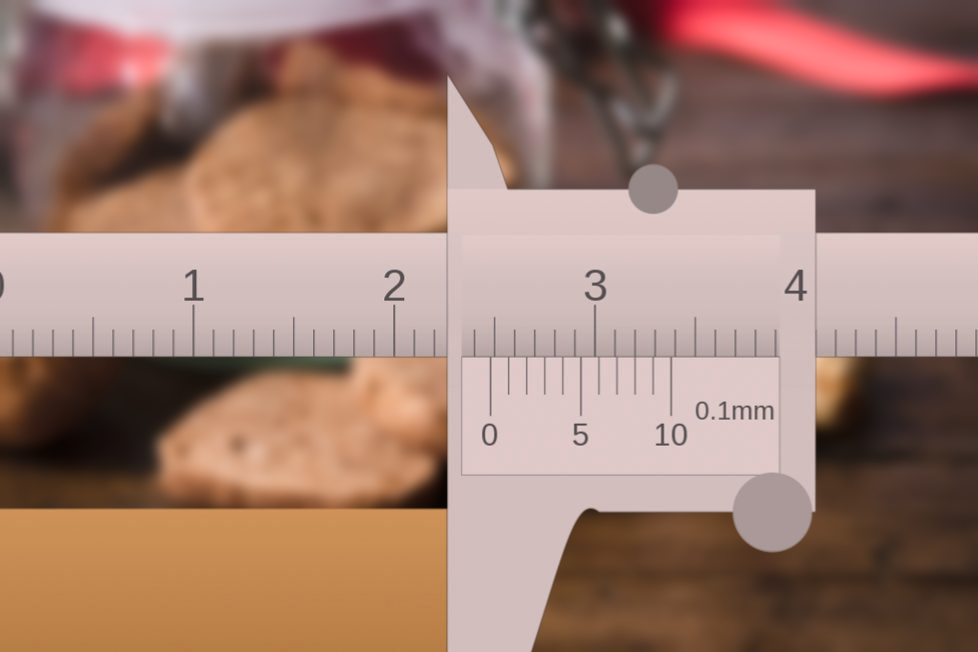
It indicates 24.8 mm
